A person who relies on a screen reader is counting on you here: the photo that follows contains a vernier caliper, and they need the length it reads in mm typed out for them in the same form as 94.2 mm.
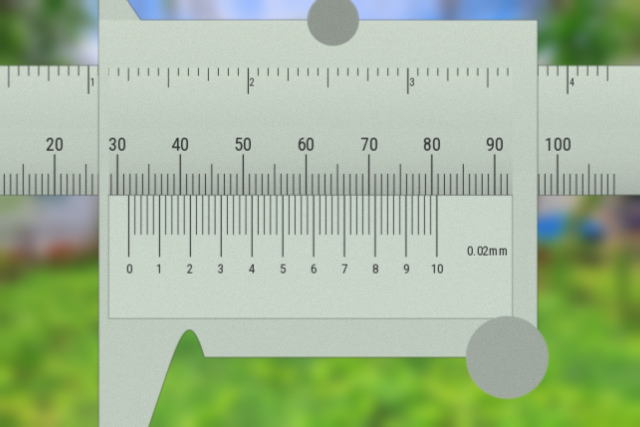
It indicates 31.8 mm
